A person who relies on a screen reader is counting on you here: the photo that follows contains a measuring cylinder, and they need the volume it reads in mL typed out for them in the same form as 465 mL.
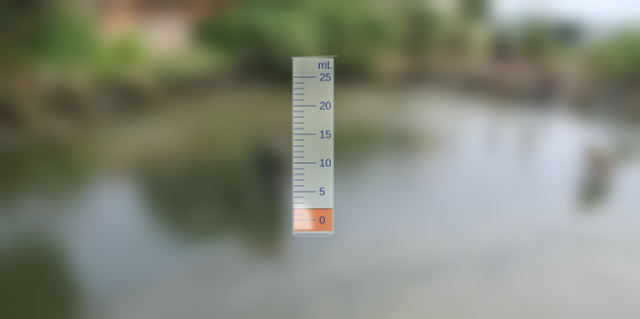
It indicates 2 mL
